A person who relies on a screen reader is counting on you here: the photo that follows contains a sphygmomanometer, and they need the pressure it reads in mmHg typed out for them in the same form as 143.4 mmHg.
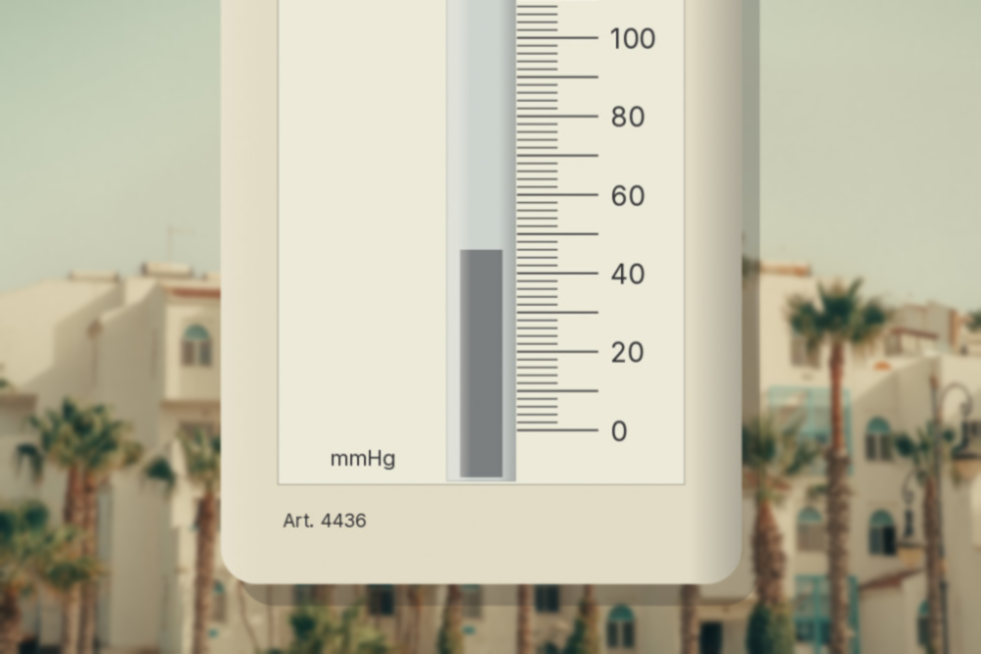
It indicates 46 mmHg
